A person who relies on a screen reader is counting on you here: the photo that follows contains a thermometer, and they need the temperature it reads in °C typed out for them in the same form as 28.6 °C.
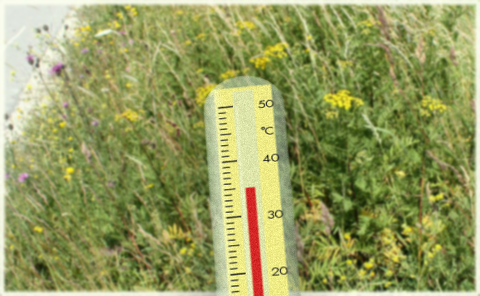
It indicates 35 °C
